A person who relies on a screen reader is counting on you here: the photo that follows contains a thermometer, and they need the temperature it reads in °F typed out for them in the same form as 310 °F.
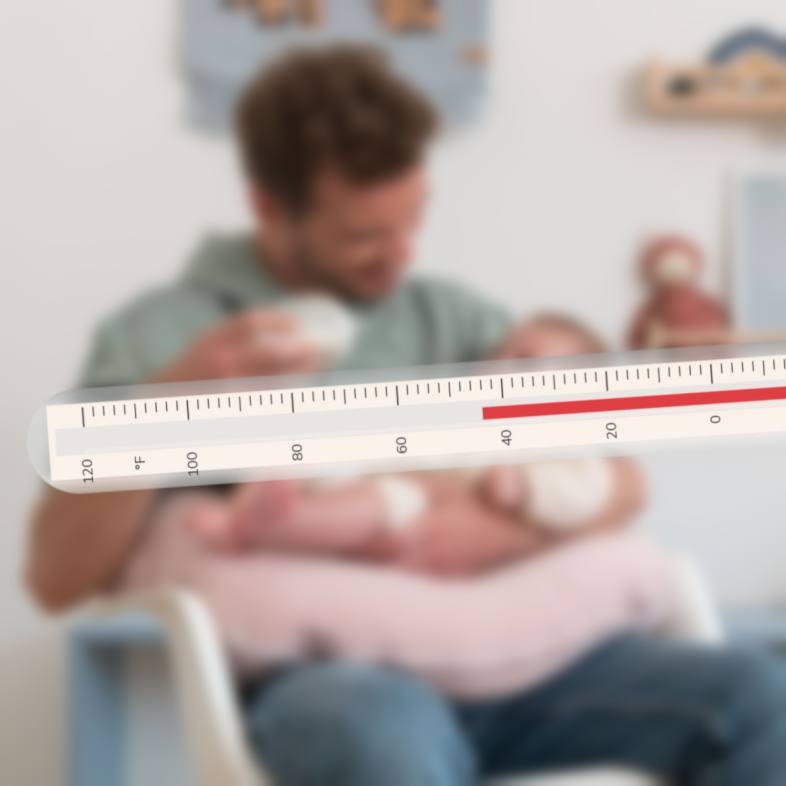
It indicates 44 °F
